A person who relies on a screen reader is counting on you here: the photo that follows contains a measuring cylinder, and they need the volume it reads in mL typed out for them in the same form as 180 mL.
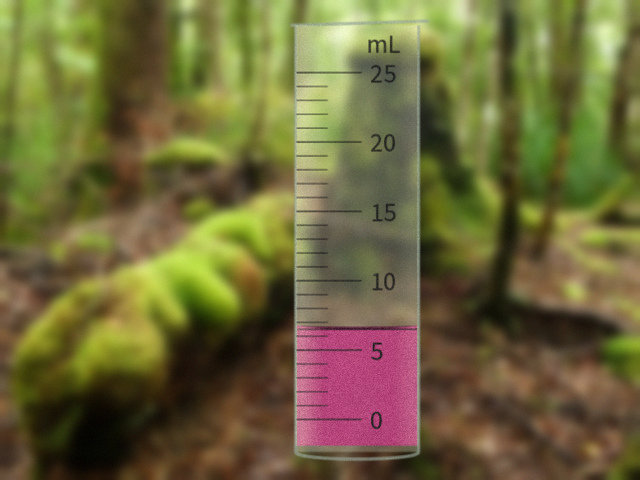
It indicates 6.5 mL
